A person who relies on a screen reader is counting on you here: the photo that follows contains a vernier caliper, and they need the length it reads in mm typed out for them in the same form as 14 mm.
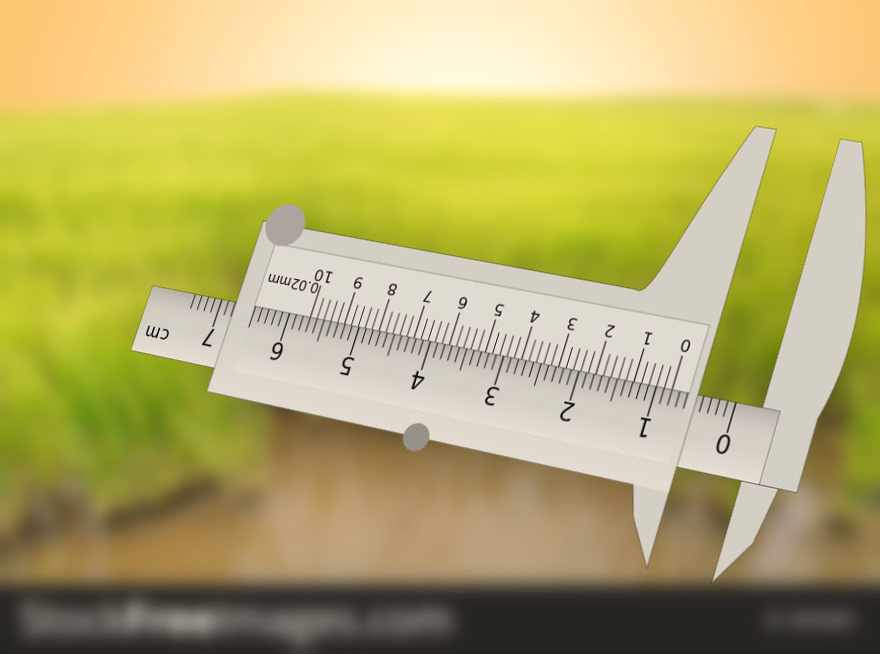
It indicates 8.0 mm
